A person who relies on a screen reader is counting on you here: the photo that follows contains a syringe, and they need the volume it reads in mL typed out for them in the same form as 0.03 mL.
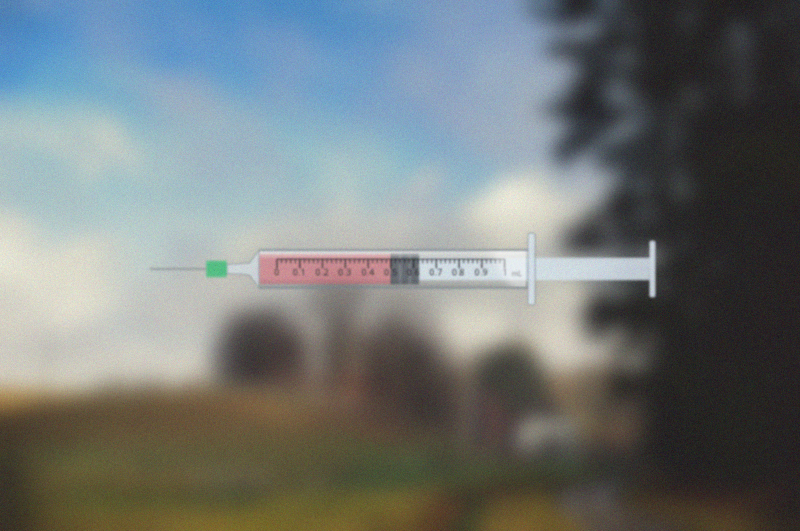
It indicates 0.5 mL
